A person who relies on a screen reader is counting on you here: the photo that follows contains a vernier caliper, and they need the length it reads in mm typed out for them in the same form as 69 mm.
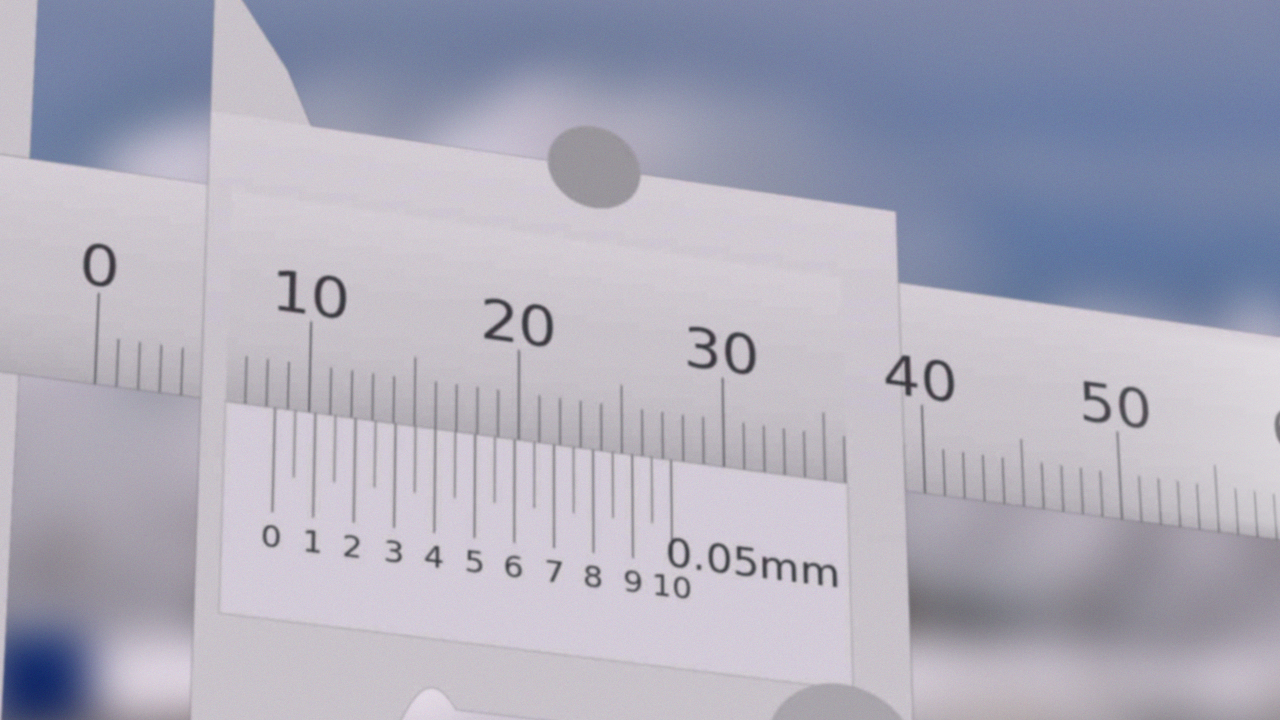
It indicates 8.4 mm
